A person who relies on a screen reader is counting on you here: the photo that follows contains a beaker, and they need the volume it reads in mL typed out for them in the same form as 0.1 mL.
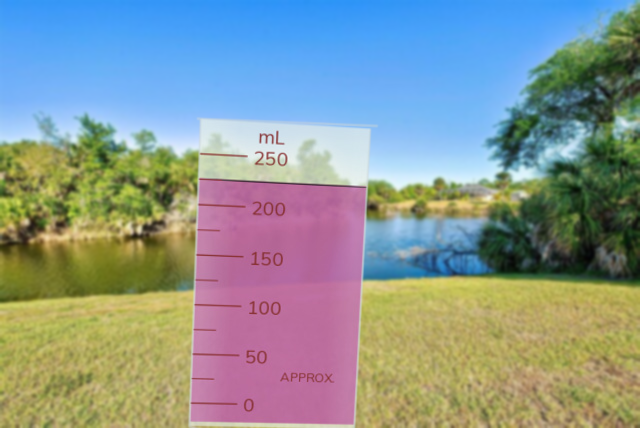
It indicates 225 mL
